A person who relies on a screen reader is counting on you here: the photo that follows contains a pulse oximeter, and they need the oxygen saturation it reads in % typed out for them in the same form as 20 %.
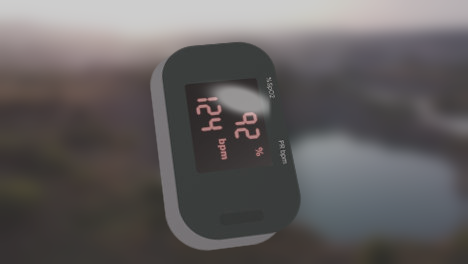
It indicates 92 %
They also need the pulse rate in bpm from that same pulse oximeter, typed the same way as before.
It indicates 124 bpm
